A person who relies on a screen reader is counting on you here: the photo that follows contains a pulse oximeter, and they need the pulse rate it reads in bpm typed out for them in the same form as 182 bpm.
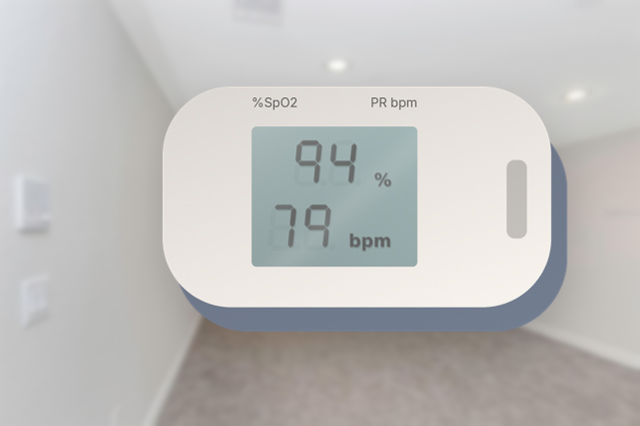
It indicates 79 bpm
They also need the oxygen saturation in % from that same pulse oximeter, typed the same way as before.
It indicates 94 %
